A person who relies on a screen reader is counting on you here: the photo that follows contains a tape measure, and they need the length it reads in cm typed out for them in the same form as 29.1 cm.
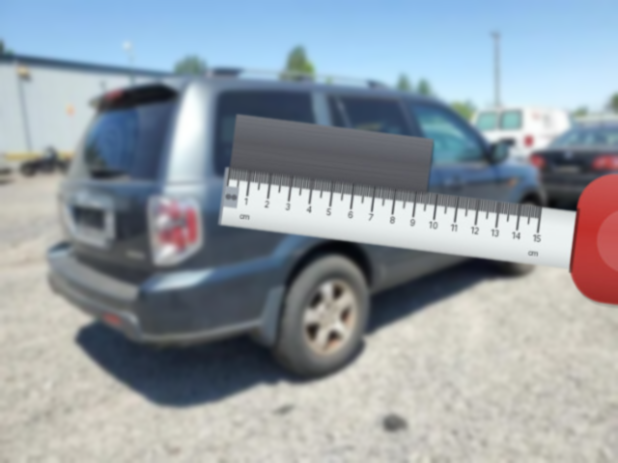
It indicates 9.5 cm
